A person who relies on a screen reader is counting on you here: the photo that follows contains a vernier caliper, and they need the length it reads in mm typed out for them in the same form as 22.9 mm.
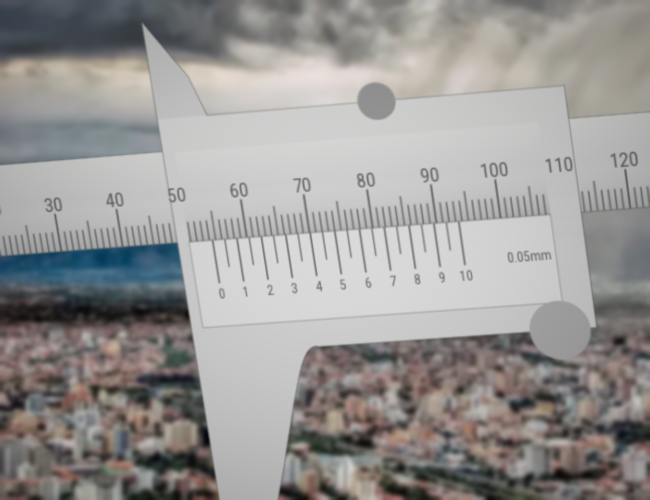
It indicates 54.5 mm
